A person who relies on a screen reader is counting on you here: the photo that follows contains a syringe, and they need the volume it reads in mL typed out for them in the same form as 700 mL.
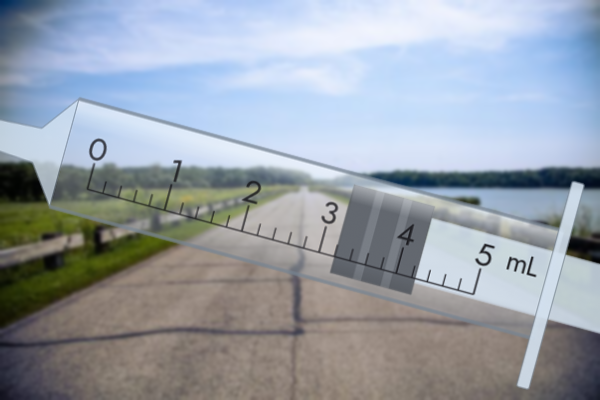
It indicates 3.2 mL
